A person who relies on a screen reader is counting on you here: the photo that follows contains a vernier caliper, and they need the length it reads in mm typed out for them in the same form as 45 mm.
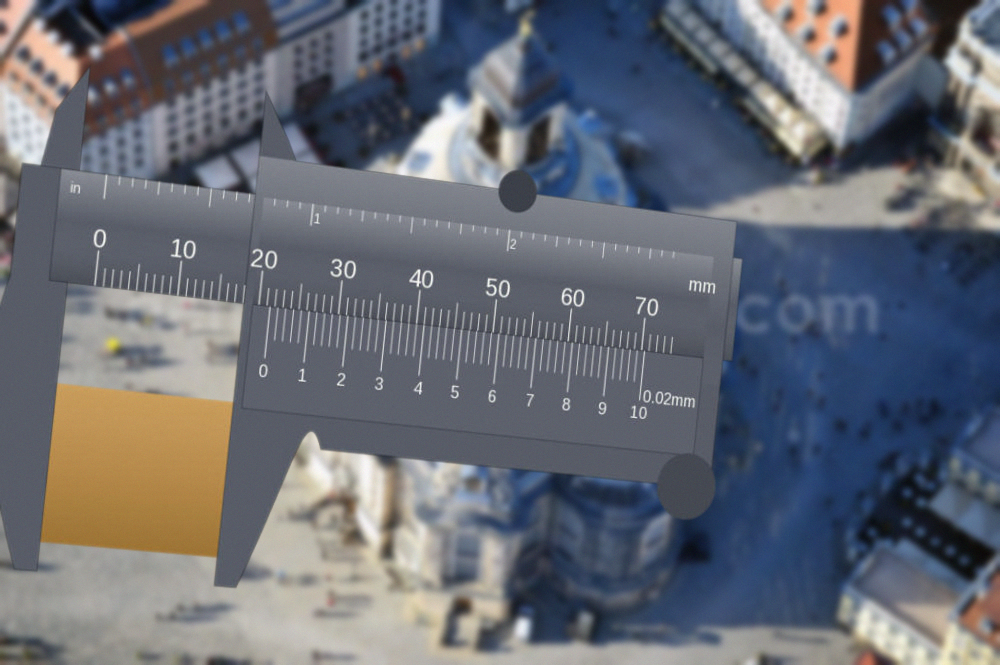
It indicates 21.4 mm
